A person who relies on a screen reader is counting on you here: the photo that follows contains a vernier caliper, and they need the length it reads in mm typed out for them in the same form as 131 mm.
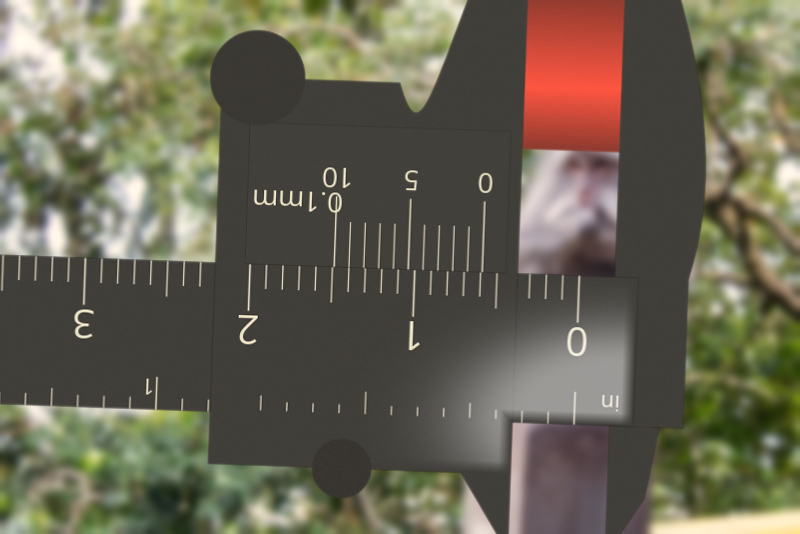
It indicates 5.9 mm
